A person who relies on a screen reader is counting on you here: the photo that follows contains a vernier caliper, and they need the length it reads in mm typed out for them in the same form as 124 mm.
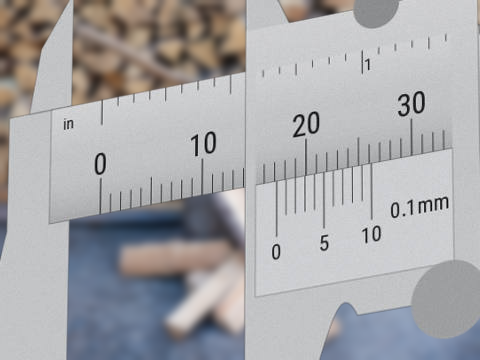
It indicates 17.2 mm
